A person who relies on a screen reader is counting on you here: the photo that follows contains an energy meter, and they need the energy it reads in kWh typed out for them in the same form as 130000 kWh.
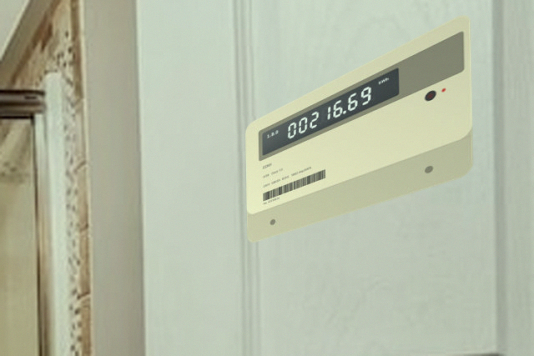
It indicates 216.69 kWh
